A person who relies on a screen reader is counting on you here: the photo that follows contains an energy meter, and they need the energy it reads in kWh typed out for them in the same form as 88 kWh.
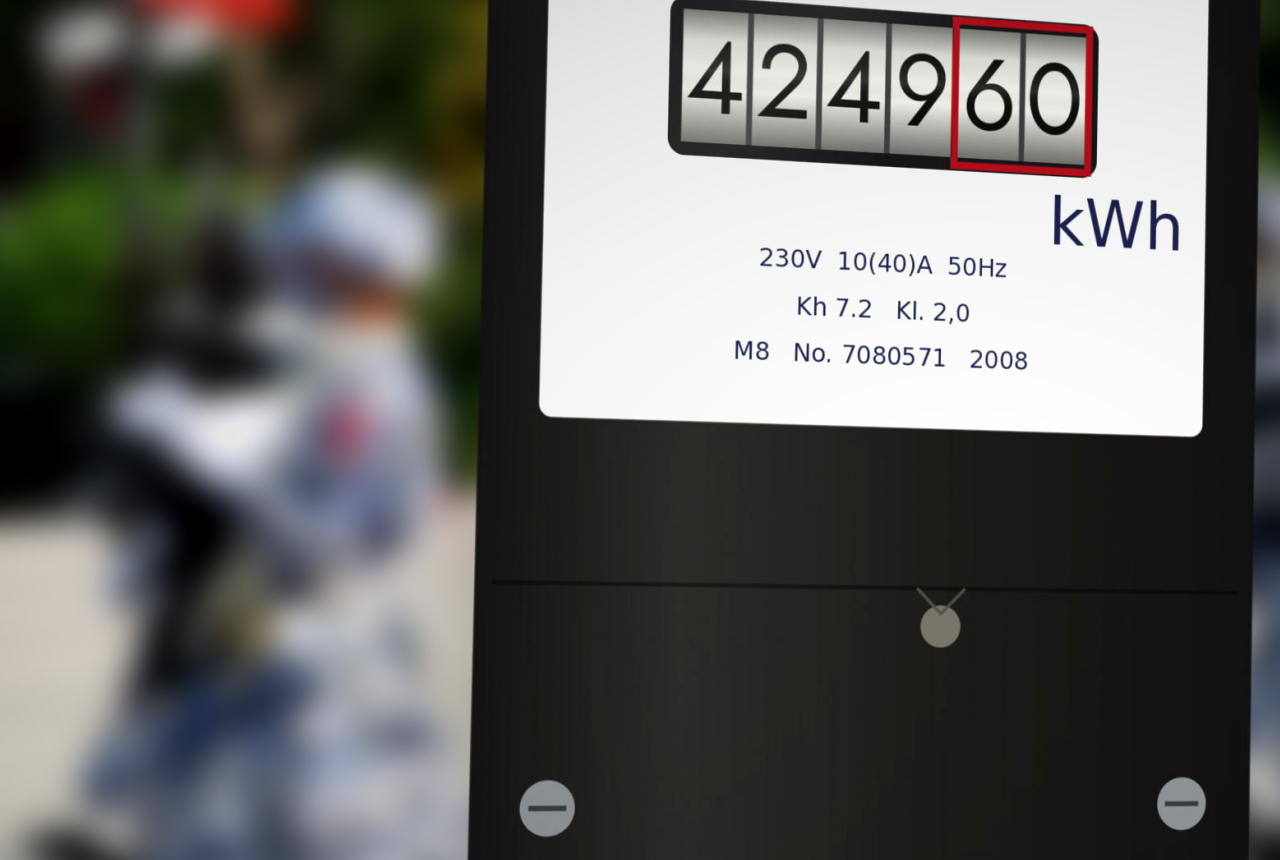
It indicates 4249.60 kWh
